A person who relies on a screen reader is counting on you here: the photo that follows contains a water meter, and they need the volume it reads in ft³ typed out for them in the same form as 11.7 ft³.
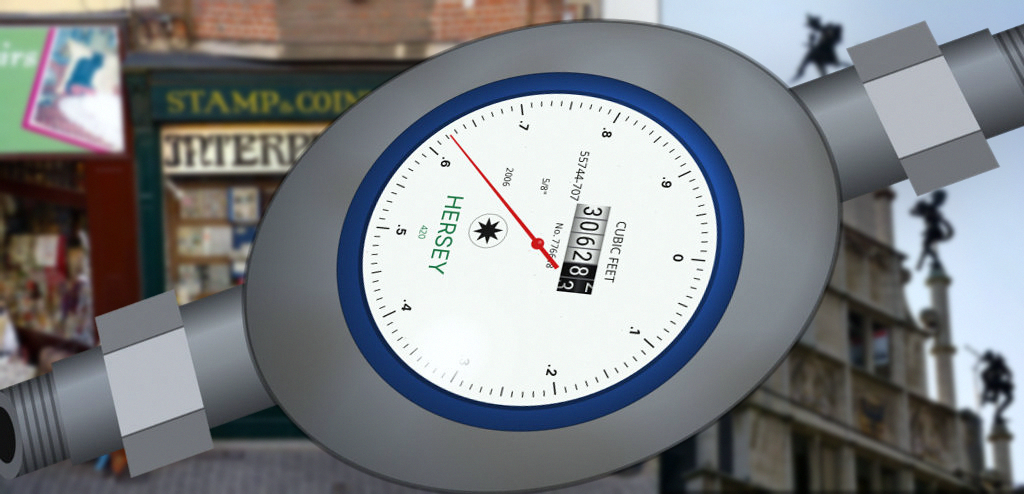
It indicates 306282.62 ft³
